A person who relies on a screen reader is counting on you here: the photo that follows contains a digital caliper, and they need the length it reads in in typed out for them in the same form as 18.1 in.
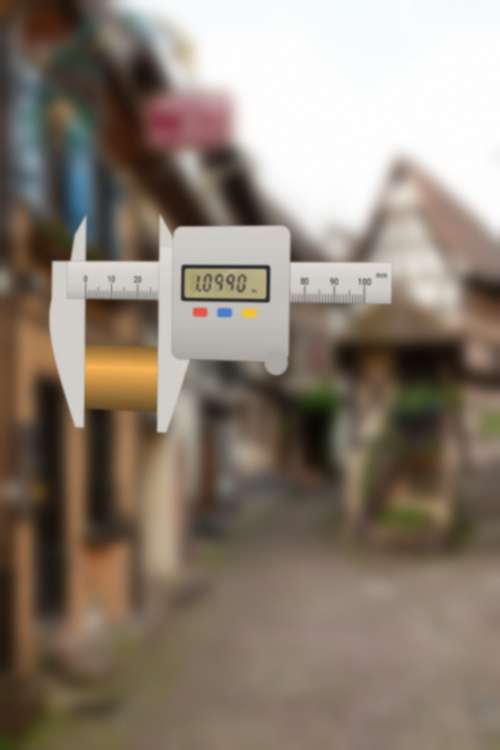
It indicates 1.0990 in
